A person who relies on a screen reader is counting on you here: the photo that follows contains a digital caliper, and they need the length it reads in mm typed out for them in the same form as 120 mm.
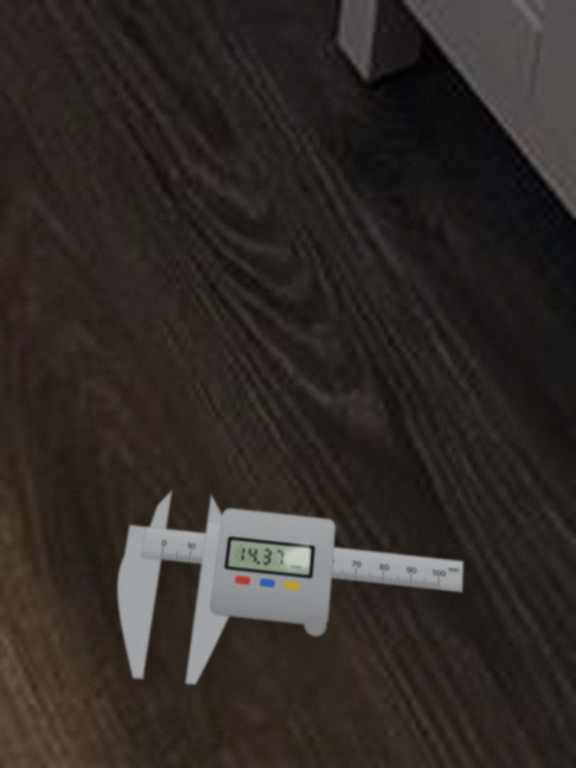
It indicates 14.37 mm
